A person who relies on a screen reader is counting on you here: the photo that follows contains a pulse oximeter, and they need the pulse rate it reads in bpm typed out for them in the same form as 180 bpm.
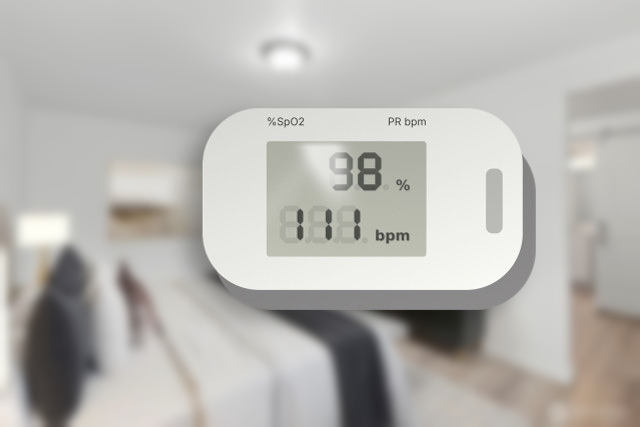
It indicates 111 bpm
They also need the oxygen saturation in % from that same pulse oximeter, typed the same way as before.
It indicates 98 %
